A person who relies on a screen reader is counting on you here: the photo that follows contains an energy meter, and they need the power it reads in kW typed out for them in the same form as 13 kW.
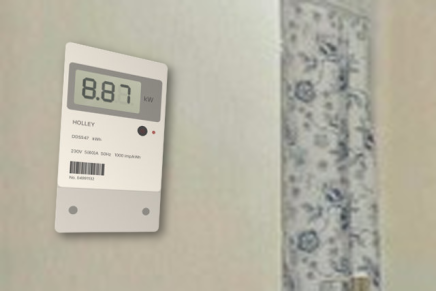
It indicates 8.87 kW
